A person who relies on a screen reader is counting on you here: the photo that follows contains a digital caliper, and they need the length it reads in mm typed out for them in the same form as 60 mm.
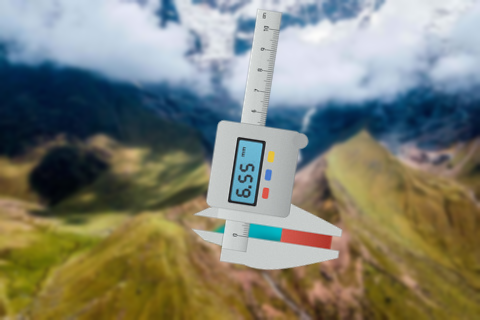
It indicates 6.55 mm
